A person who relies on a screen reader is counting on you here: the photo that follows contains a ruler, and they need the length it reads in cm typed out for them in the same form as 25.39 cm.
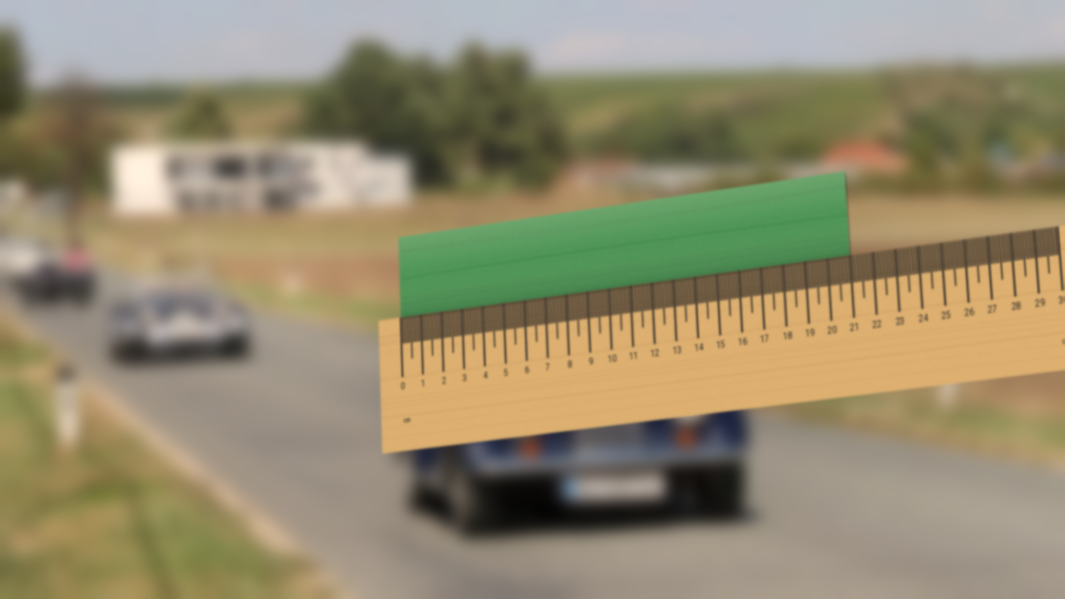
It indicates 21 cm
